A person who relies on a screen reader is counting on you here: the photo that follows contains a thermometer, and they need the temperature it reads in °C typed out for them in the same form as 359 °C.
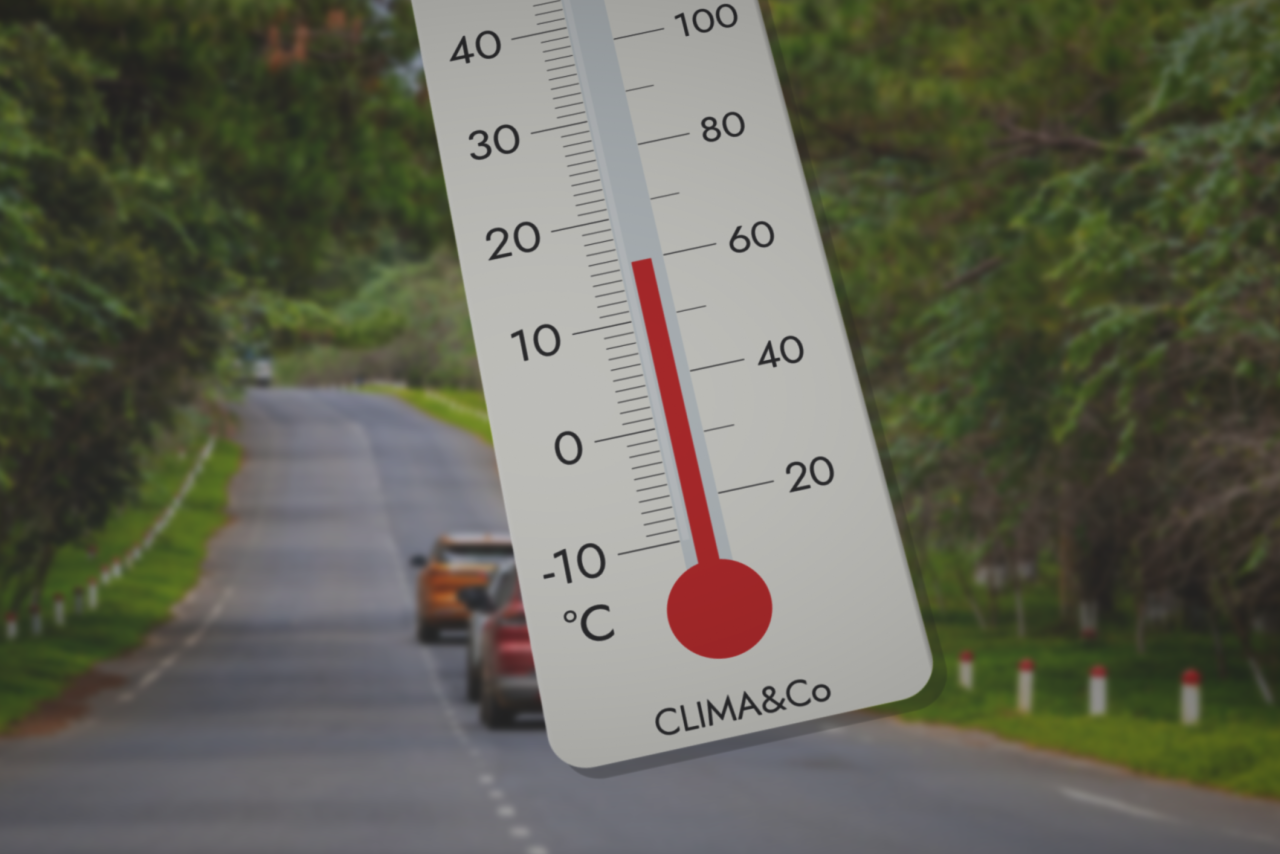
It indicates 15.5 °C
